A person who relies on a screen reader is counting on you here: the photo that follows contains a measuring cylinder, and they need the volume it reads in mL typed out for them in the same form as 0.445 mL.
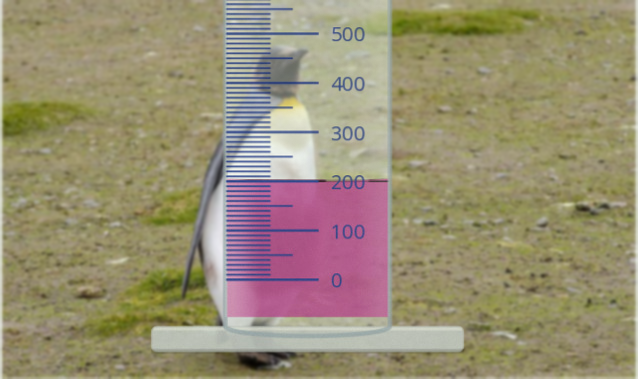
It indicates 200 mL
